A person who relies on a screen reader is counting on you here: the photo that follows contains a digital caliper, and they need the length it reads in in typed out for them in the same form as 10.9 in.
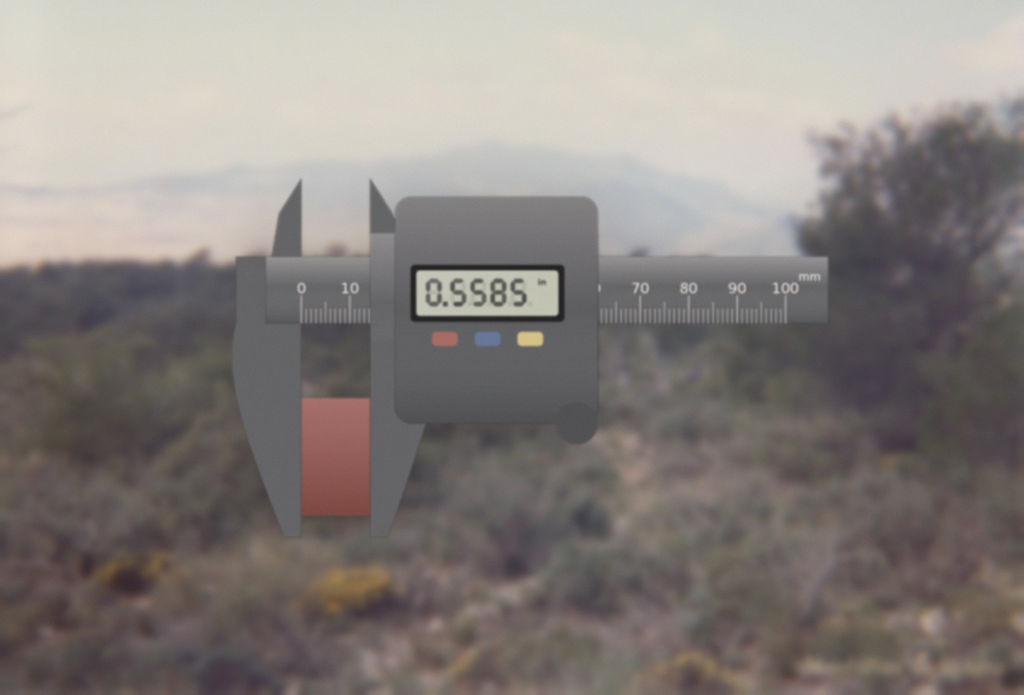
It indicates 0.5585 in
